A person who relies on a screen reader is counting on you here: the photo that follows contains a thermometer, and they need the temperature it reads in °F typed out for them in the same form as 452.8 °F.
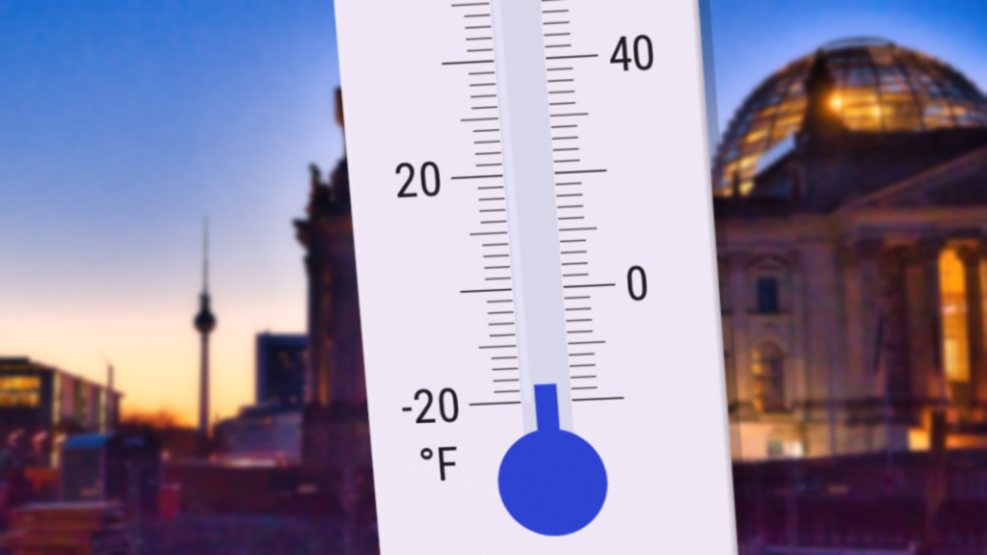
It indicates -17 °F
